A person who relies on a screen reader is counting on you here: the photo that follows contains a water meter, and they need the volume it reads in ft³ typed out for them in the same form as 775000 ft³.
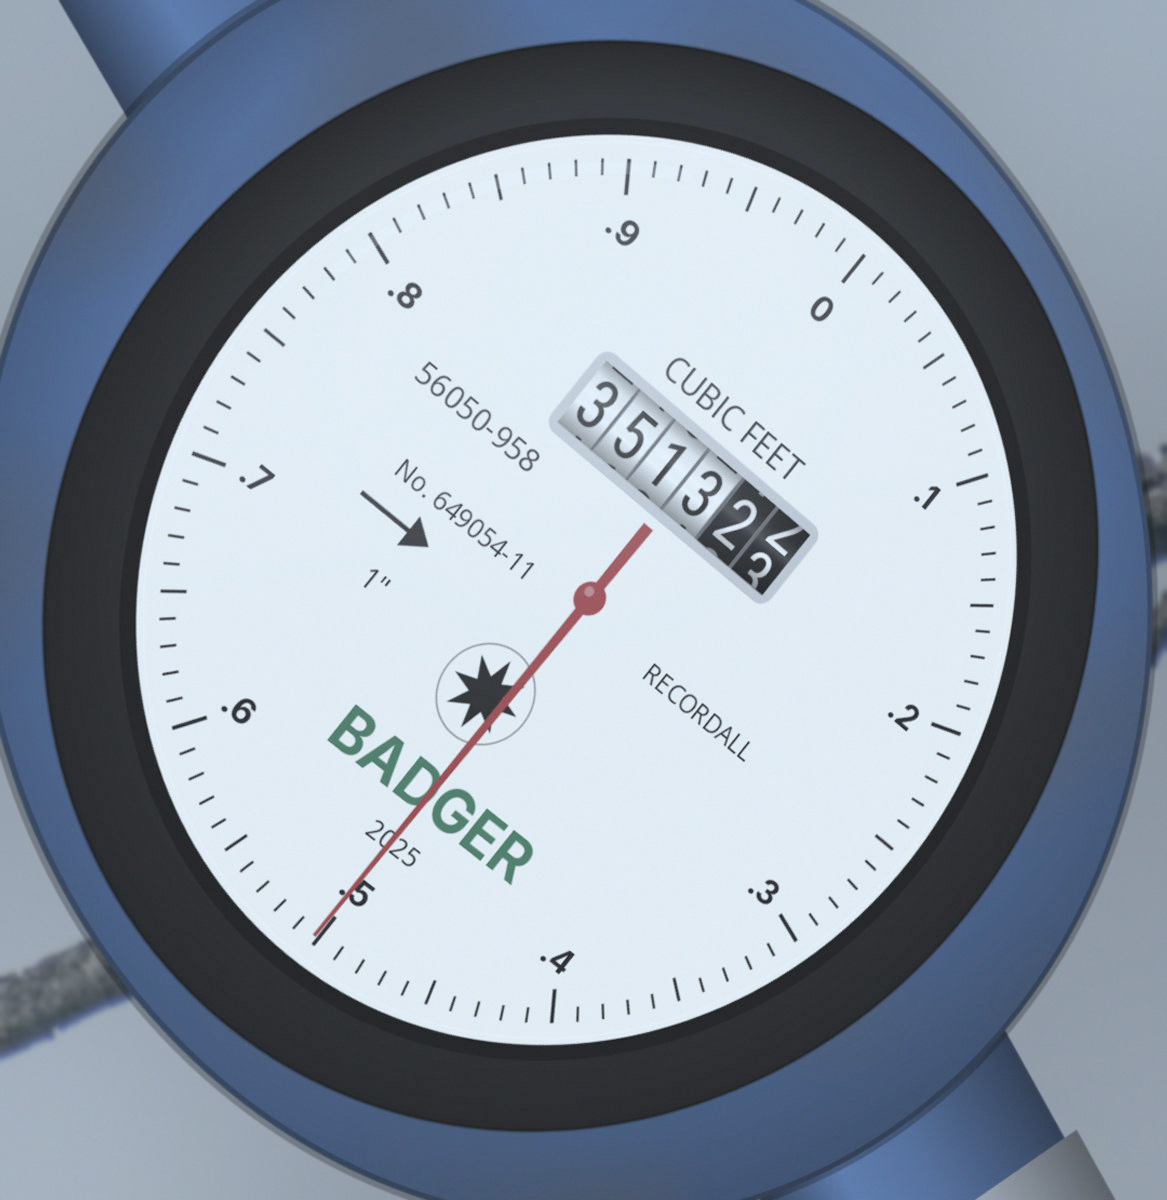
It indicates 351322.50 ft³
